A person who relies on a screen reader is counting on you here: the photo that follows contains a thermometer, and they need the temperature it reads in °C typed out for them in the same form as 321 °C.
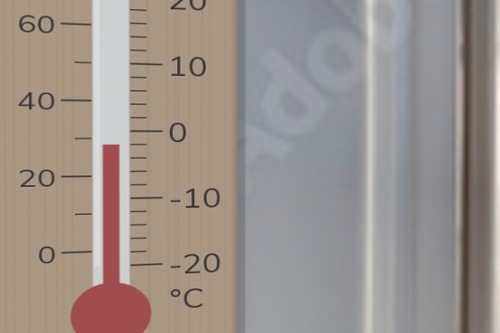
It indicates -2 °C
